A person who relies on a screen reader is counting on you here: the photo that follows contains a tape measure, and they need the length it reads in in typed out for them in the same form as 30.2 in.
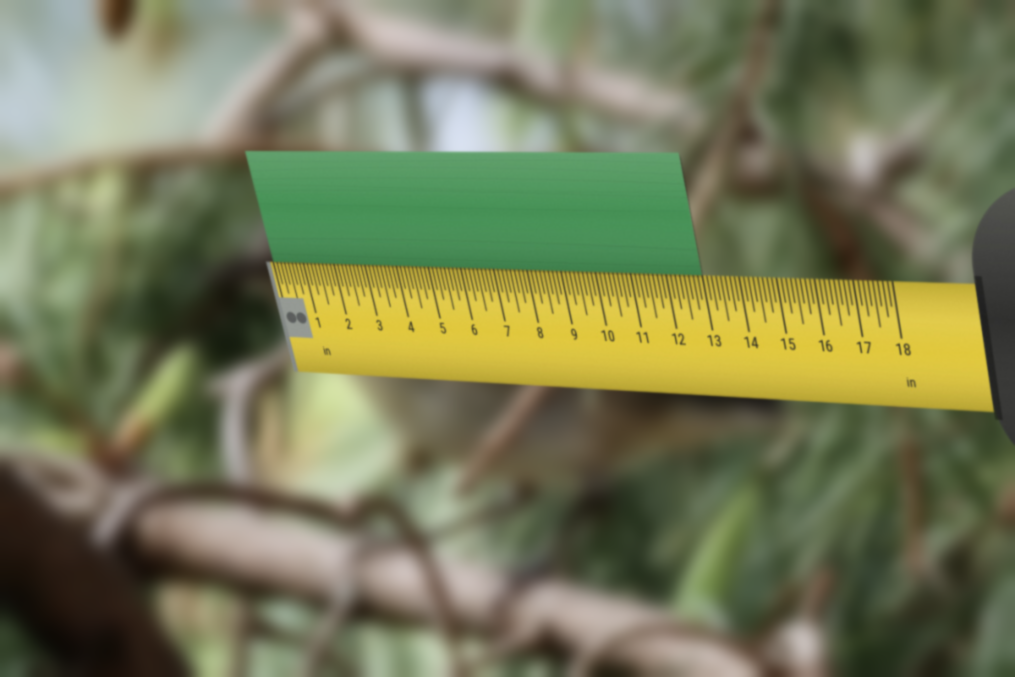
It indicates 13 in
